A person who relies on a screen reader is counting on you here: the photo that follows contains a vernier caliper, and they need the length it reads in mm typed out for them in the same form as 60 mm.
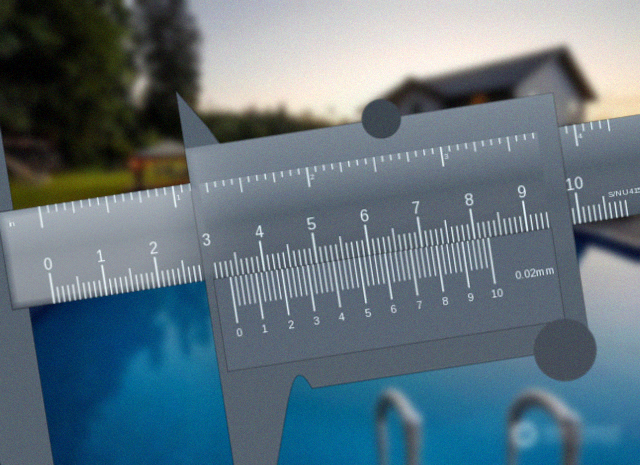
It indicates 33.5 mm
